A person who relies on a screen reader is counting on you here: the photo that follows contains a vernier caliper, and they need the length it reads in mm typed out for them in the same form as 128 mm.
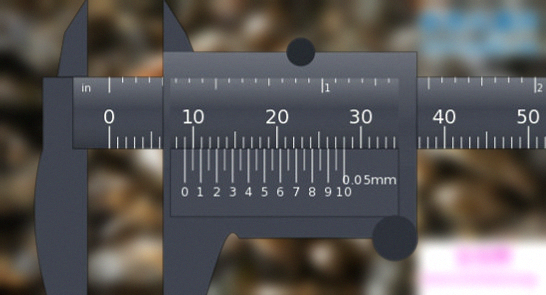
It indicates 9.0 mm
